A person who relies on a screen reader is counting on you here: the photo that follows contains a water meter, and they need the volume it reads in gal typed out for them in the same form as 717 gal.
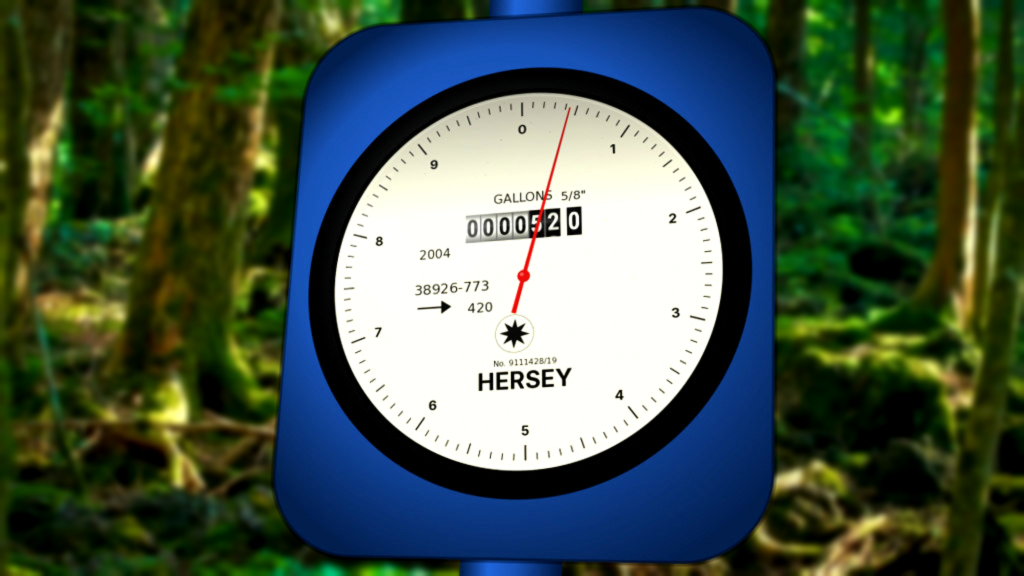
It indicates 520.4 gal
